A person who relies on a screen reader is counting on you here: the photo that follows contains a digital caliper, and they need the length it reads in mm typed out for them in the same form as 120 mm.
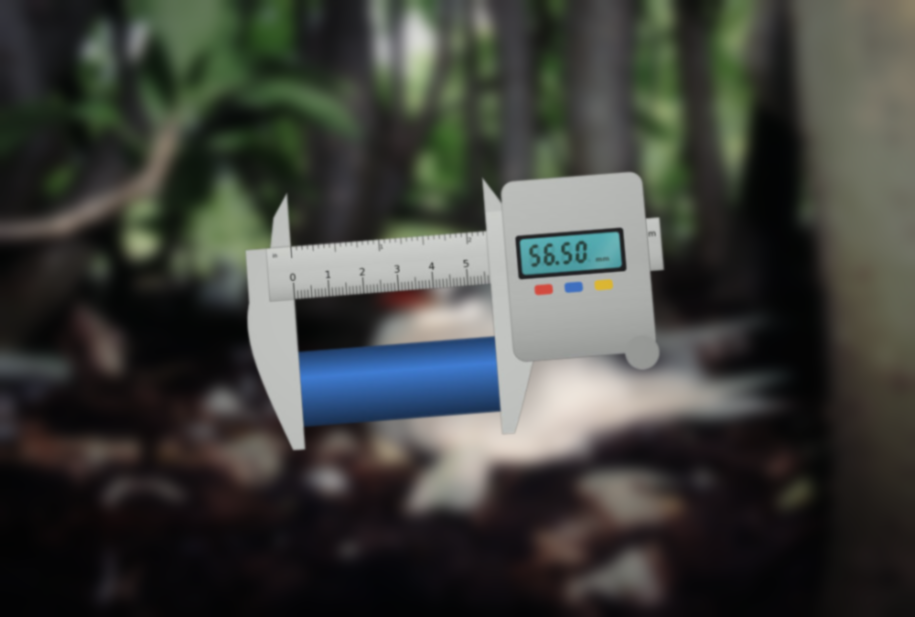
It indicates 56.50 mm
